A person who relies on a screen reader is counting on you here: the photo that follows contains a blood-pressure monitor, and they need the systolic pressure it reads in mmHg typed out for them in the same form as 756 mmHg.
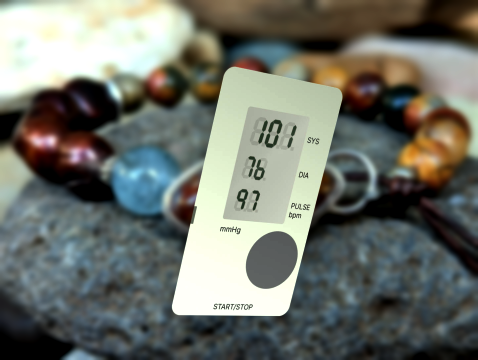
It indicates 101 mmHg
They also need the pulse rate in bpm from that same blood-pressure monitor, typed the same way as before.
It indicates 97 bpm
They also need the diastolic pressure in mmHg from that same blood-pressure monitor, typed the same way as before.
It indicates 76 mmHg
